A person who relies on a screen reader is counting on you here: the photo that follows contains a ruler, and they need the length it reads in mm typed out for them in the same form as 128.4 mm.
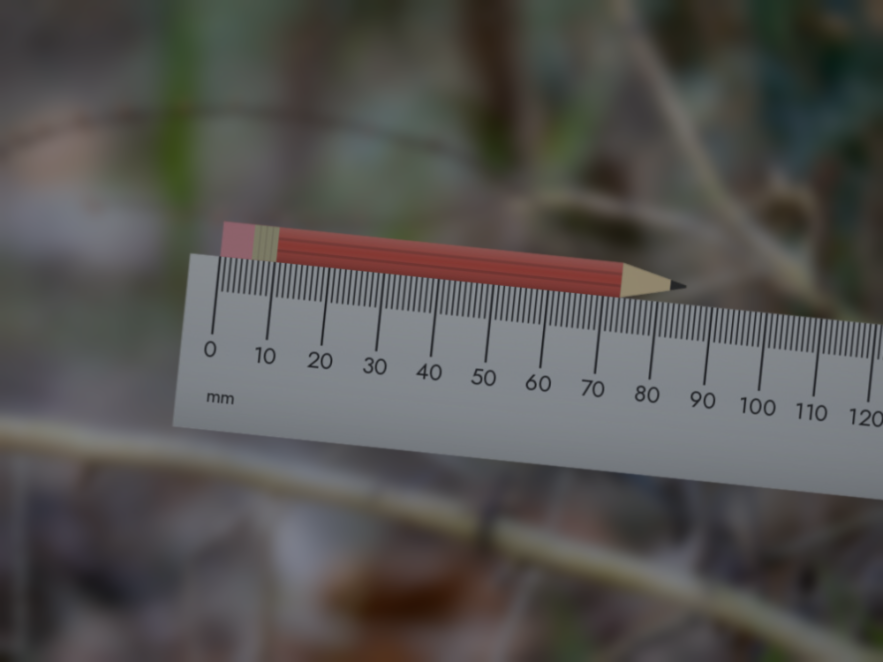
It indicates 85 mm
